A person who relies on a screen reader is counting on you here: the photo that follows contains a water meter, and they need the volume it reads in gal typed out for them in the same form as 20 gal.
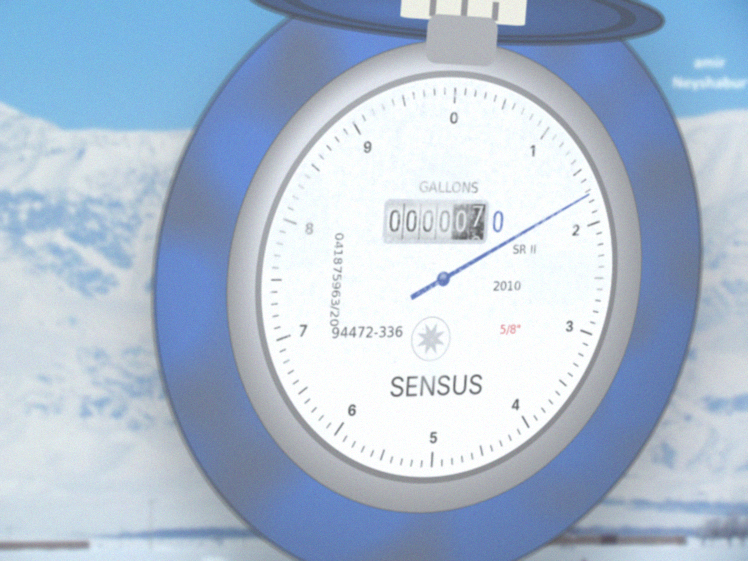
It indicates 71.7 gal
